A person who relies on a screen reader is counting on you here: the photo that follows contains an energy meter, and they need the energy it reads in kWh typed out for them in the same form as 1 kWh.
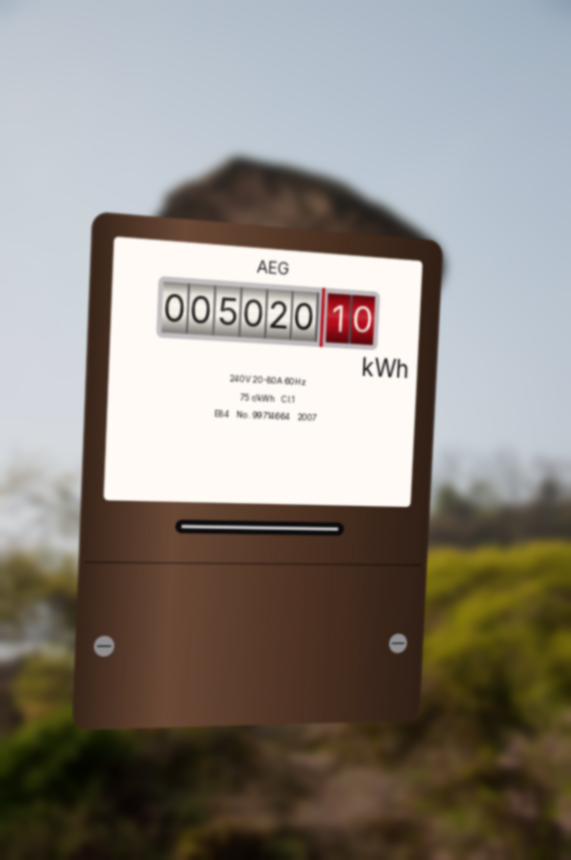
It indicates 5020.10 kWh
